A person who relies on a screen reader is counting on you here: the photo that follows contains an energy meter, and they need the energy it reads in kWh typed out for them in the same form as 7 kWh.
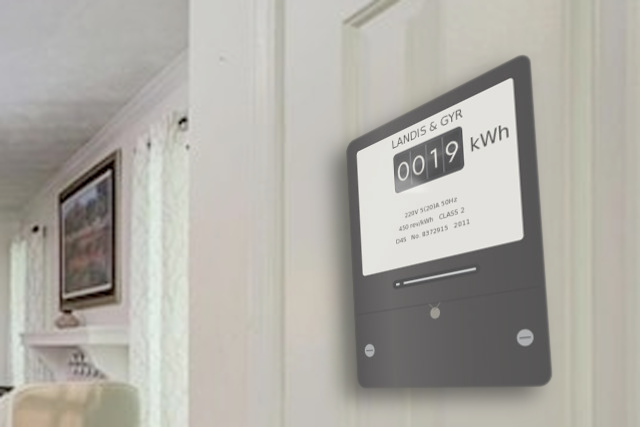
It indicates 19 kWh
